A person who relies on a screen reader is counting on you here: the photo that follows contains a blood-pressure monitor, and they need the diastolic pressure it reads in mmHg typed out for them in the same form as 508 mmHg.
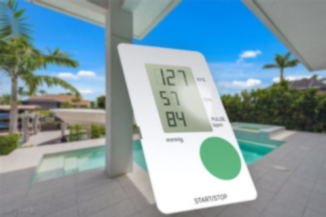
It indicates 57 mmHg
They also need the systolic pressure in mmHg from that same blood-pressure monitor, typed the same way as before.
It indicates 127 mmHg
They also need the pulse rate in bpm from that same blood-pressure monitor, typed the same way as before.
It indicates 84 bpm
